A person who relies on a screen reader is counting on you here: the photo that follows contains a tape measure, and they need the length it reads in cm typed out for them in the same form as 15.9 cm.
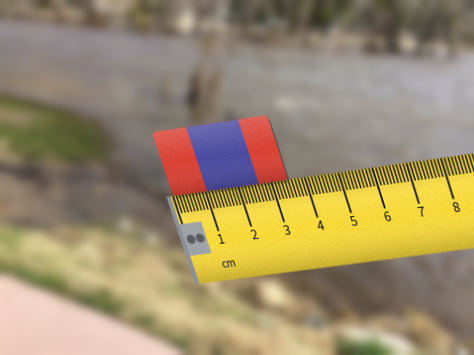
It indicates 3.5 cm
